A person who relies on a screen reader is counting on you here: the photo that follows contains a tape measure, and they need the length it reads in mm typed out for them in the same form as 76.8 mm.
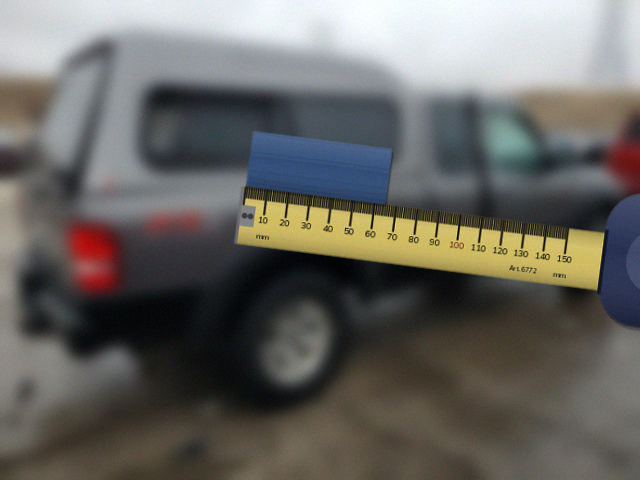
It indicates 65 mm
